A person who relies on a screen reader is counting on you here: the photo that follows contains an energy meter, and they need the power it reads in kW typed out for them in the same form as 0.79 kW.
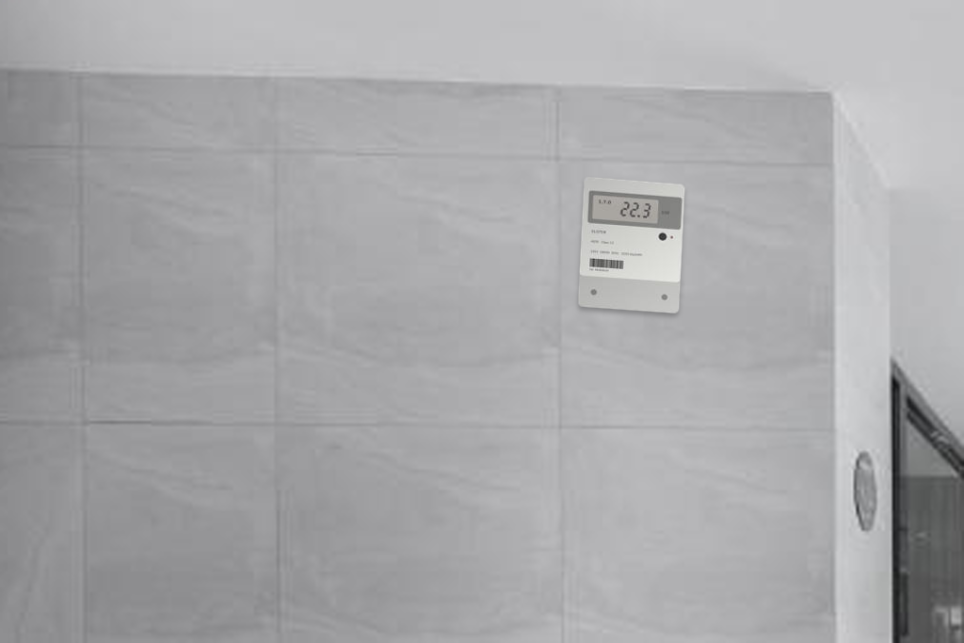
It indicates 22.3 kW
